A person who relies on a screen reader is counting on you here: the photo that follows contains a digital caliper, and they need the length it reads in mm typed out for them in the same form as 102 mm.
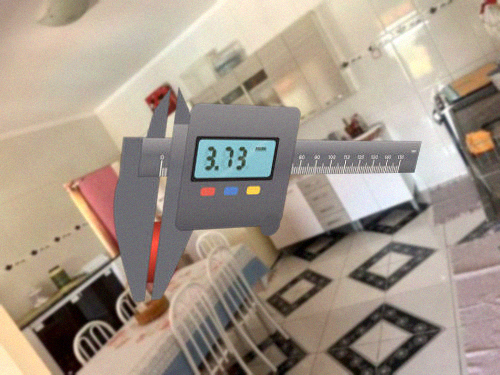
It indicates 3.73 mm
